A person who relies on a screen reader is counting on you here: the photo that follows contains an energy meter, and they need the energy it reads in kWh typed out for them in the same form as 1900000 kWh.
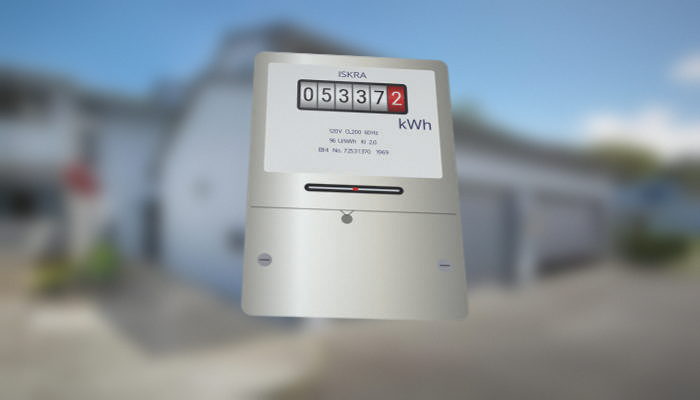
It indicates 5337.2 kWh
